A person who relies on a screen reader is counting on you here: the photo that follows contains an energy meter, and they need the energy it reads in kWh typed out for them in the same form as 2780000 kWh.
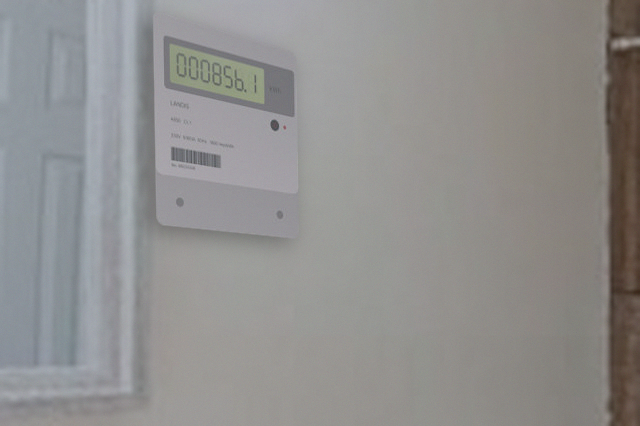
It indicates 856.1 kWh
